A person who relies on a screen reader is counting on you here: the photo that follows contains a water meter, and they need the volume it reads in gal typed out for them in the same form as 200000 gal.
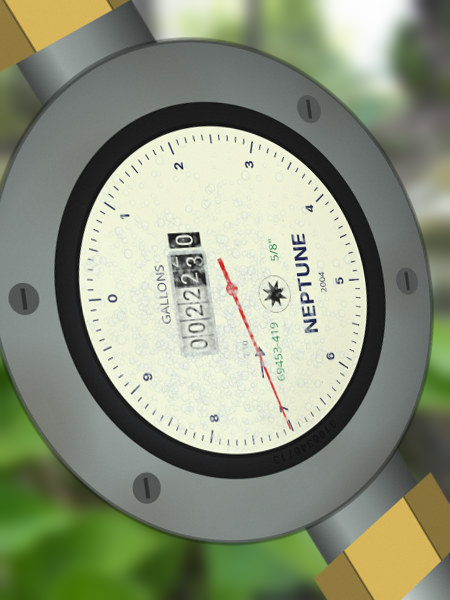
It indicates 22227.0 gal
